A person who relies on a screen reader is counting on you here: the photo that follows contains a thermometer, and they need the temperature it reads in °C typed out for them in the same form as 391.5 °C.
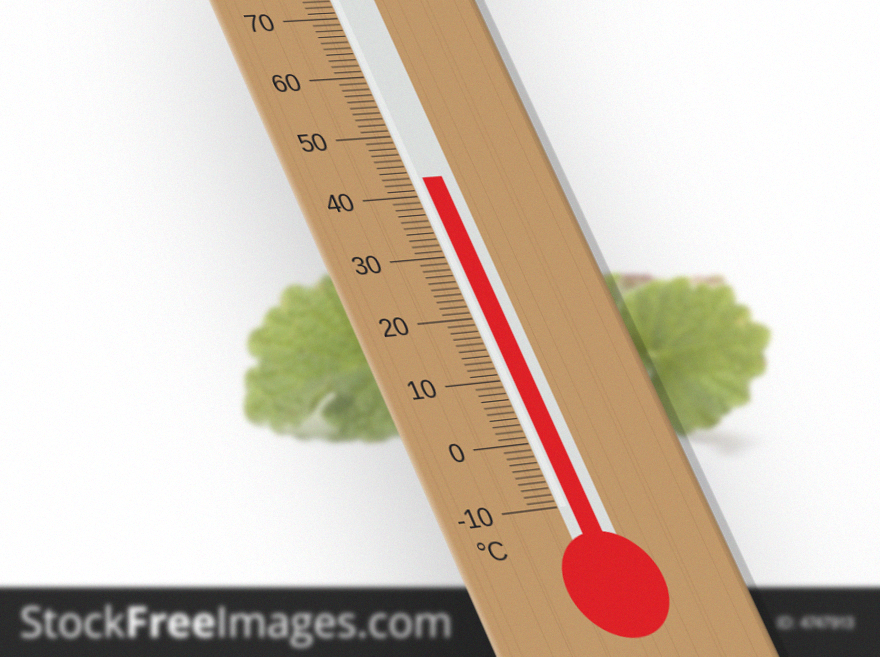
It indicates 43 °C
